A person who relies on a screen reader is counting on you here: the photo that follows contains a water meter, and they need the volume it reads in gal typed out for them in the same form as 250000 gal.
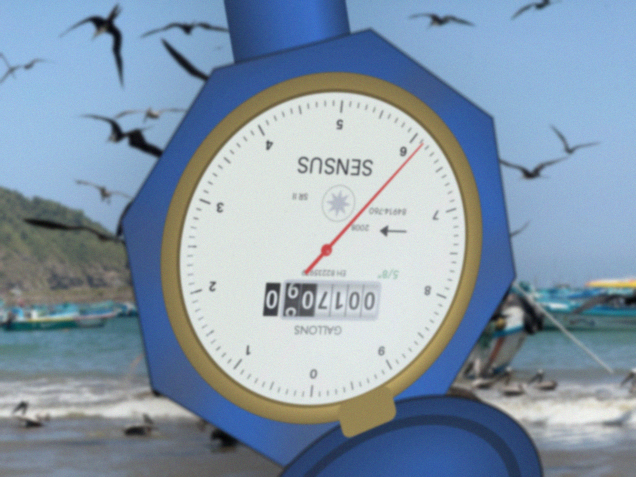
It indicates 17086.1 gal
